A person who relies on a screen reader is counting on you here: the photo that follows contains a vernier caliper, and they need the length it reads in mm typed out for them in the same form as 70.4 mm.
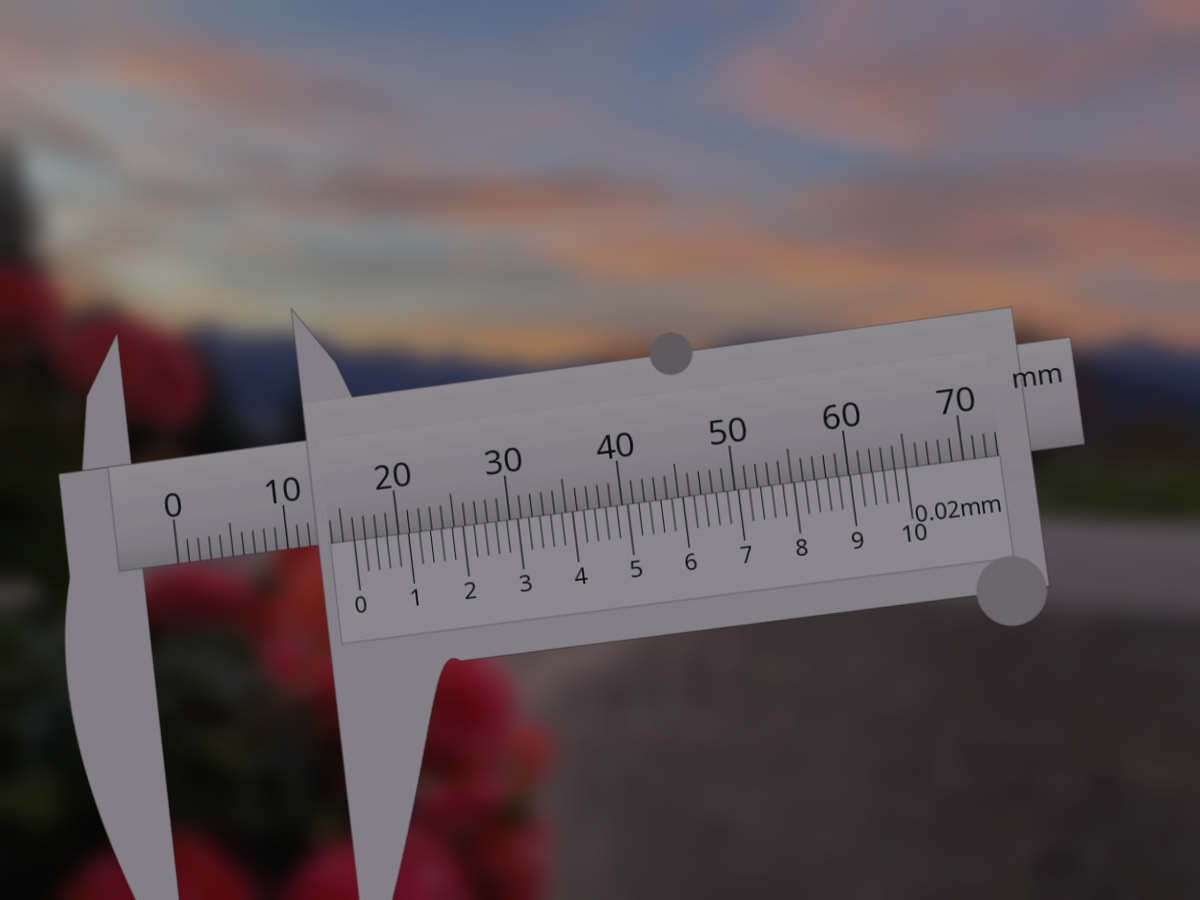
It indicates 16.0 mm
